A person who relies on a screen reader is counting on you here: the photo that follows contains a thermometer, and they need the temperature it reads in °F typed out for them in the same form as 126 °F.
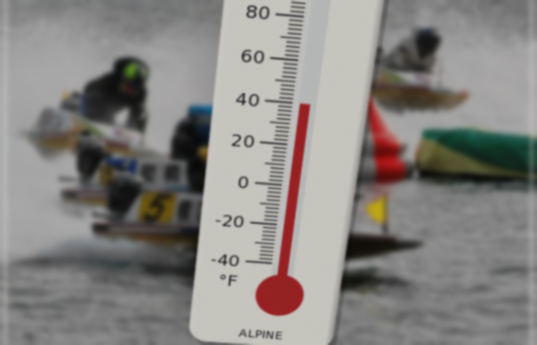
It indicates 40 °F
